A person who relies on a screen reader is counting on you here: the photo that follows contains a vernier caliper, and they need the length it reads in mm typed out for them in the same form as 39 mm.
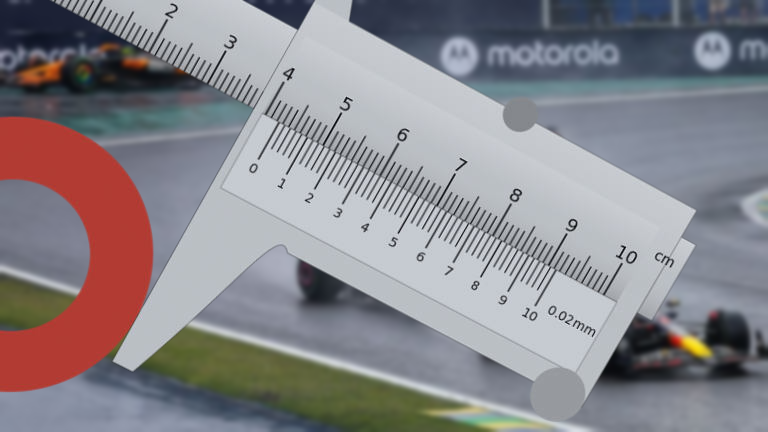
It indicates 42.4 mm
